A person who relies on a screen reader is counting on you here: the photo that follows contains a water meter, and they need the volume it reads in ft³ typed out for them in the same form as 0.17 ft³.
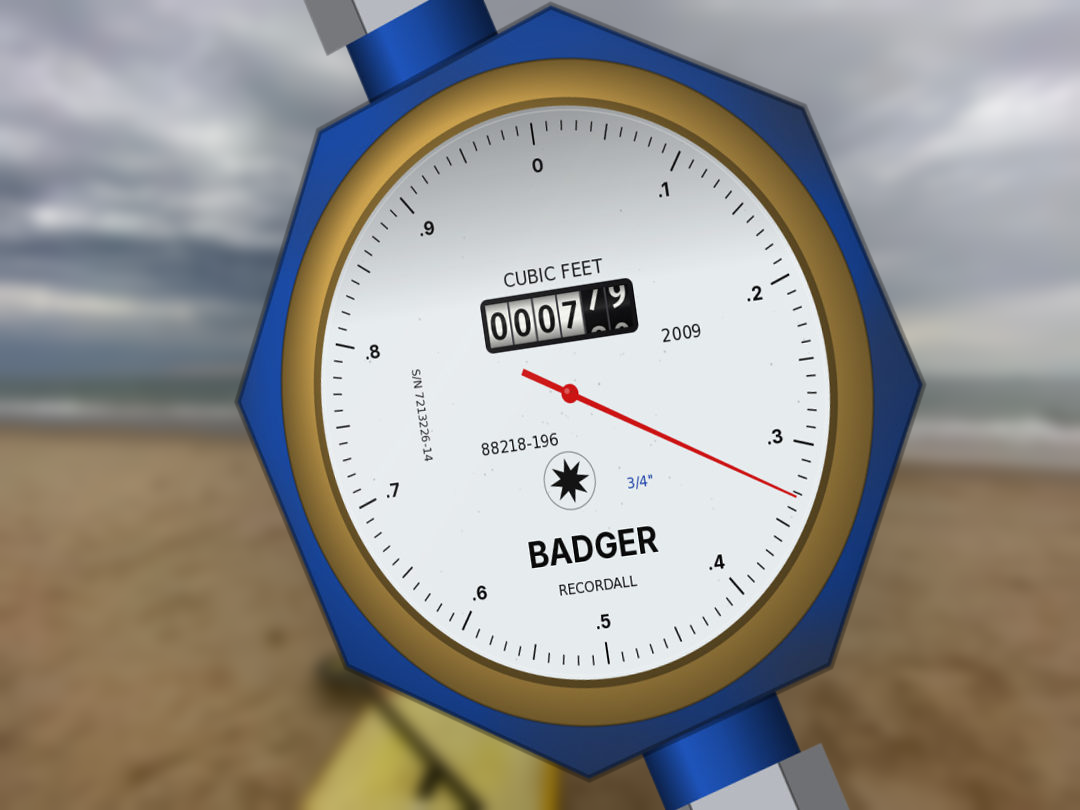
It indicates 779.33 ft³
